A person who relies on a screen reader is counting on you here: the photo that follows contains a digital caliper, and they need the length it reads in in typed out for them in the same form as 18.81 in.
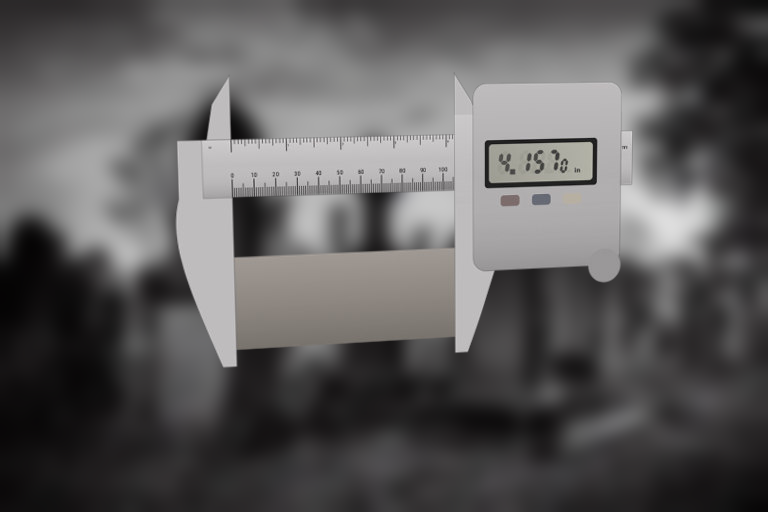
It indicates 4.1570 in
